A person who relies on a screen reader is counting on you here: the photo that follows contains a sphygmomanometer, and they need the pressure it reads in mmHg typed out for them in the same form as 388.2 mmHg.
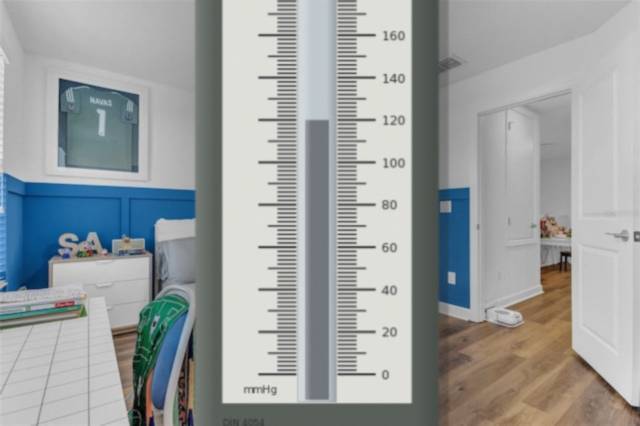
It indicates 120 mmHg
